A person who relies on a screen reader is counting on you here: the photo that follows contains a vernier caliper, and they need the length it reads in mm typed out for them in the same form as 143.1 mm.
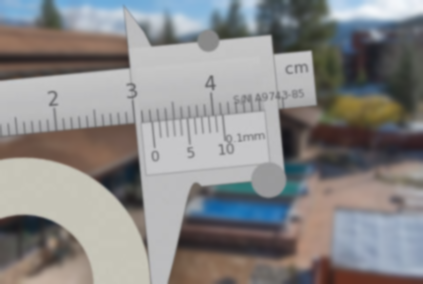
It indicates 32.2 mm
